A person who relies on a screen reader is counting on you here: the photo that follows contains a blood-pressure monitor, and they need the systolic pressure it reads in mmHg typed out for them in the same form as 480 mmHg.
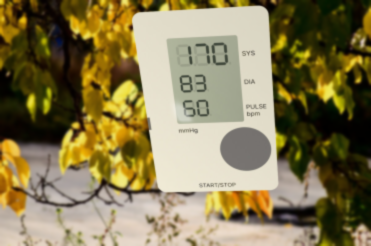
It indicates 170 mmHg
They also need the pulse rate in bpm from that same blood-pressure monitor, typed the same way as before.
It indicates 60 bpm
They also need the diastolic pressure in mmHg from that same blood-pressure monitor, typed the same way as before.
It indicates 83 mmHg
